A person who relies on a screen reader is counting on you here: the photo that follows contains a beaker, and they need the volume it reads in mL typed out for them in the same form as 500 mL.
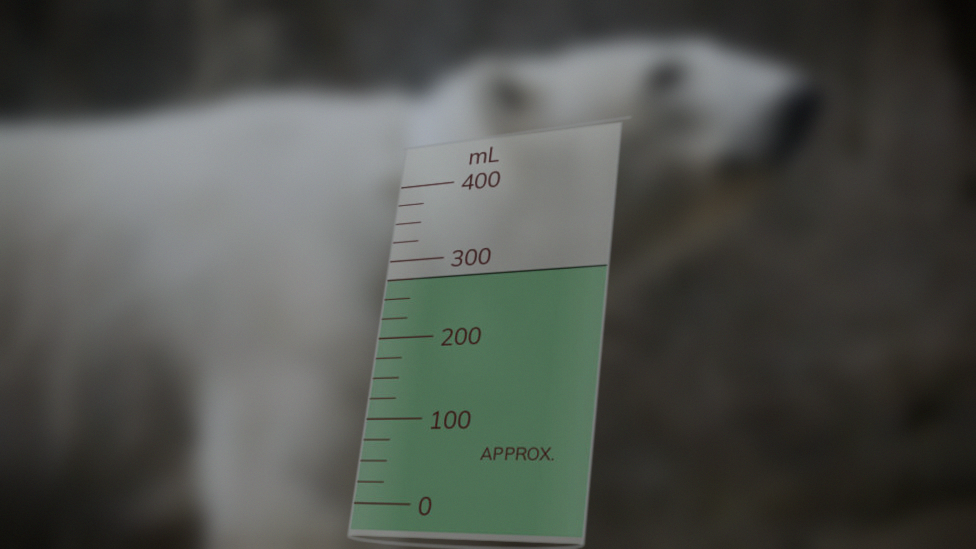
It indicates 275 mL
